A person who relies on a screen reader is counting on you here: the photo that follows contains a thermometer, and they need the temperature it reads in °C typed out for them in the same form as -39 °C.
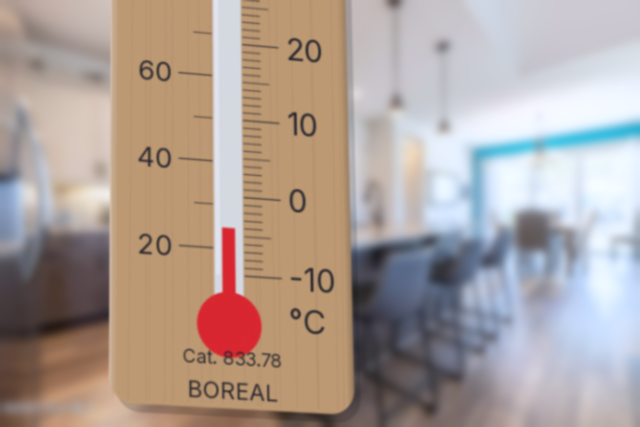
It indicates -4 °C
